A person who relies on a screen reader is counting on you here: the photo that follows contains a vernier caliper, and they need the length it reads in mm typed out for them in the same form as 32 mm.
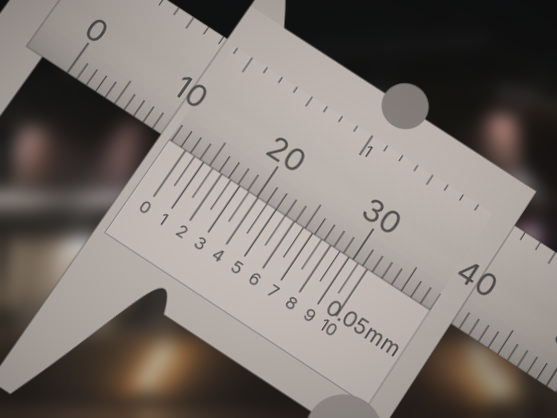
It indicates 12.5 mm
